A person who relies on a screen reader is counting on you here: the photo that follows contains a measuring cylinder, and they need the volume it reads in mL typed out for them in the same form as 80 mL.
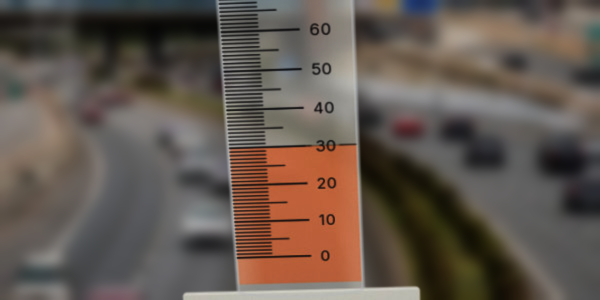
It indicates 30 mL
